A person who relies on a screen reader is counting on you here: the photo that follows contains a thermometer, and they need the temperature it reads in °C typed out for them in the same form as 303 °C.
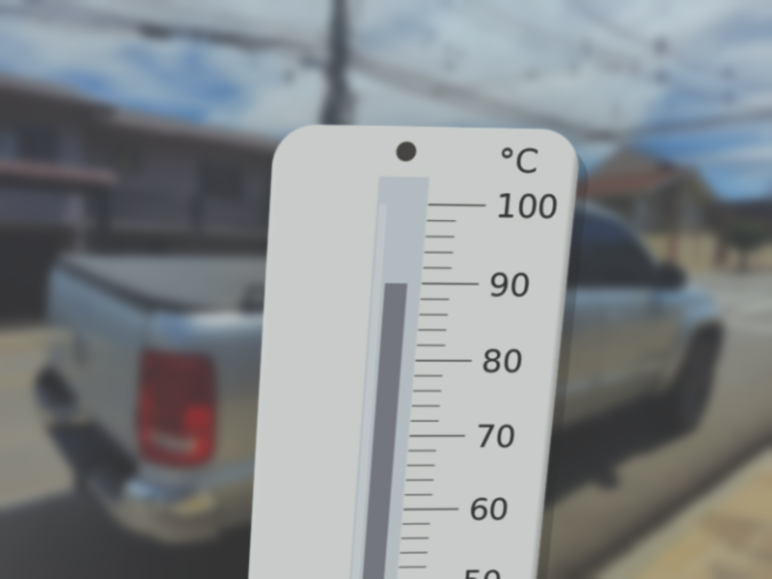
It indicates 90 °C
